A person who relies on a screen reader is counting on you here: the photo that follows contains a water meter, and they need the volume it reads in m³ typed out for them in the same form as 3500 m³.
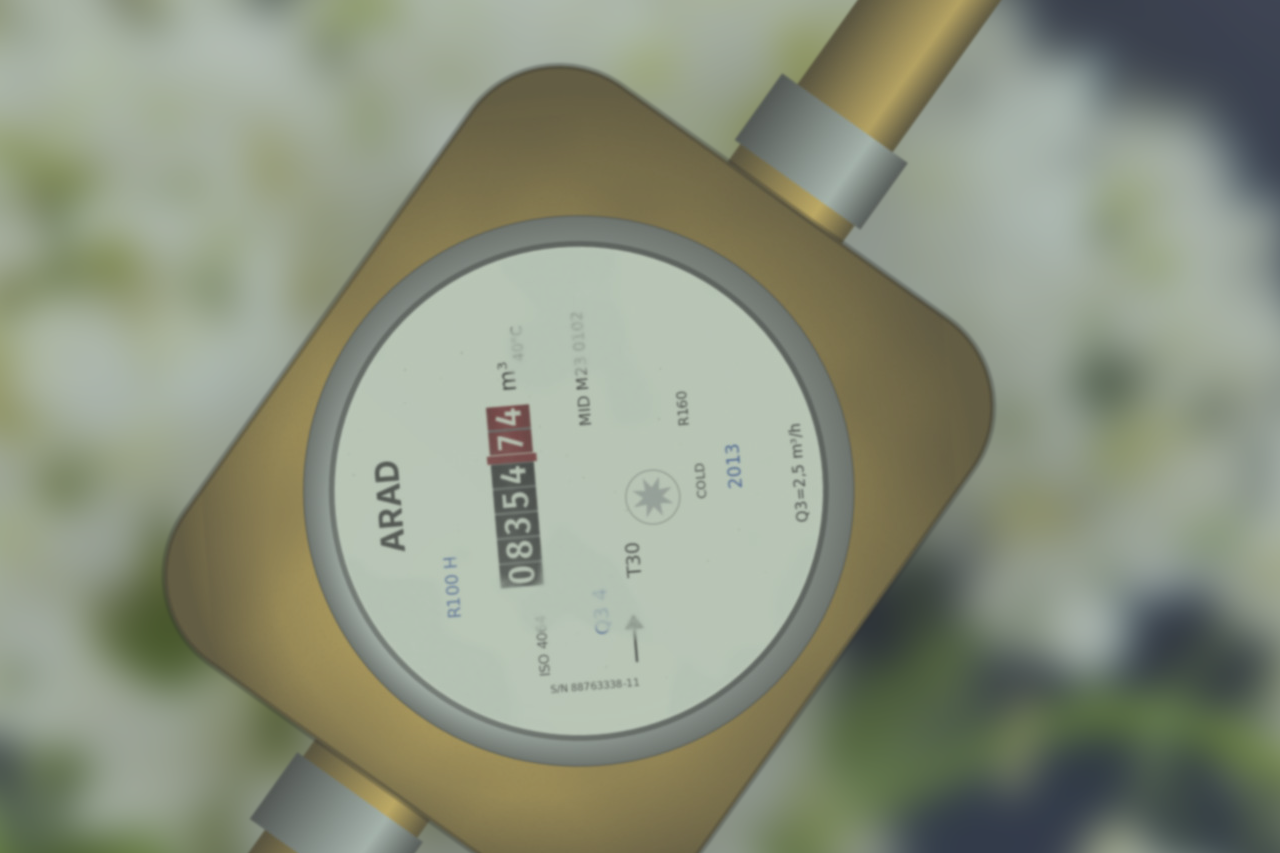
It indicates 8354.74 m³
